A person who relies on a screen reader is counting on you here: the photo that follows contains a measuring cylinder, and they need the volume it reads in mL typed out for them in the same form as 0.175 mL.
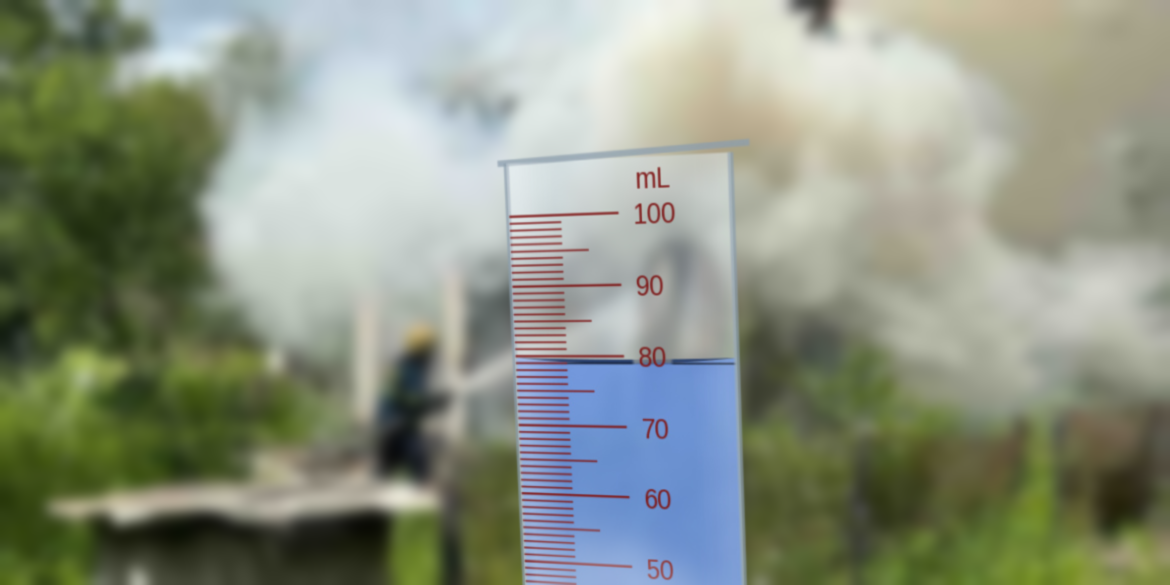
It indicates 79 mL
